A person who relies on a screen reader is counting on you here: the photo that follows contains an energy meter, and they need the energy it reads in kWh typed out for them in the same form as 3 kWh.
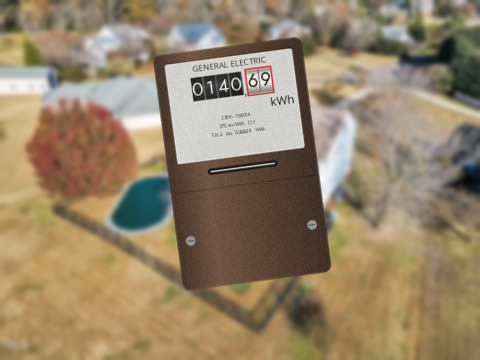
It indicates 140.69 kWh
